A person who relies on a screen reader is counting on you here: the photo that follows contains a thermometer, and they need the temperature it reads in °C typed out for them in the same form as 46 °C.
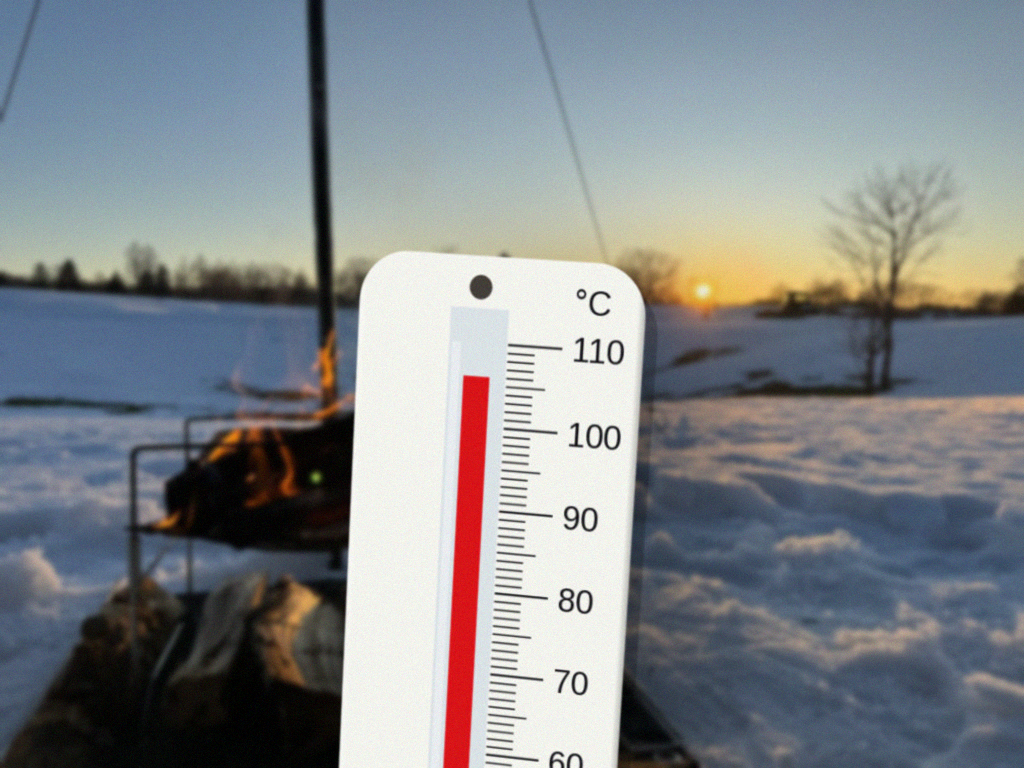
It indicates 106 °C
